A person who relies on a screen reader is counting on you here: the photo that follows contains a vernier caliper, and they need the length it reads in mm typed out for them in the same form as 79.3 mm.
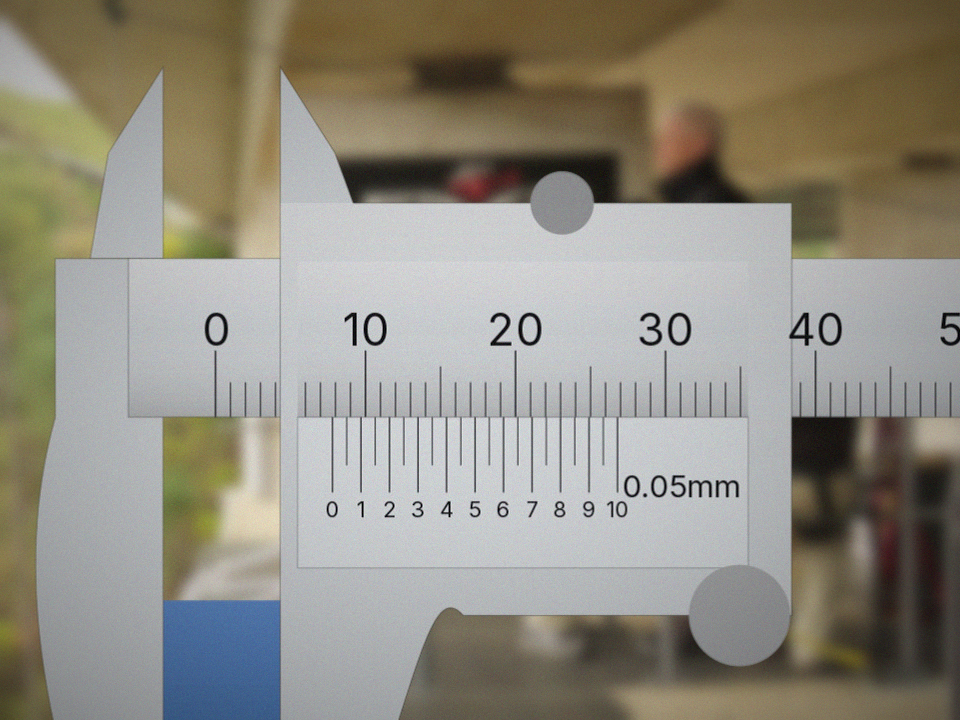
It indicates 7.8 mm
